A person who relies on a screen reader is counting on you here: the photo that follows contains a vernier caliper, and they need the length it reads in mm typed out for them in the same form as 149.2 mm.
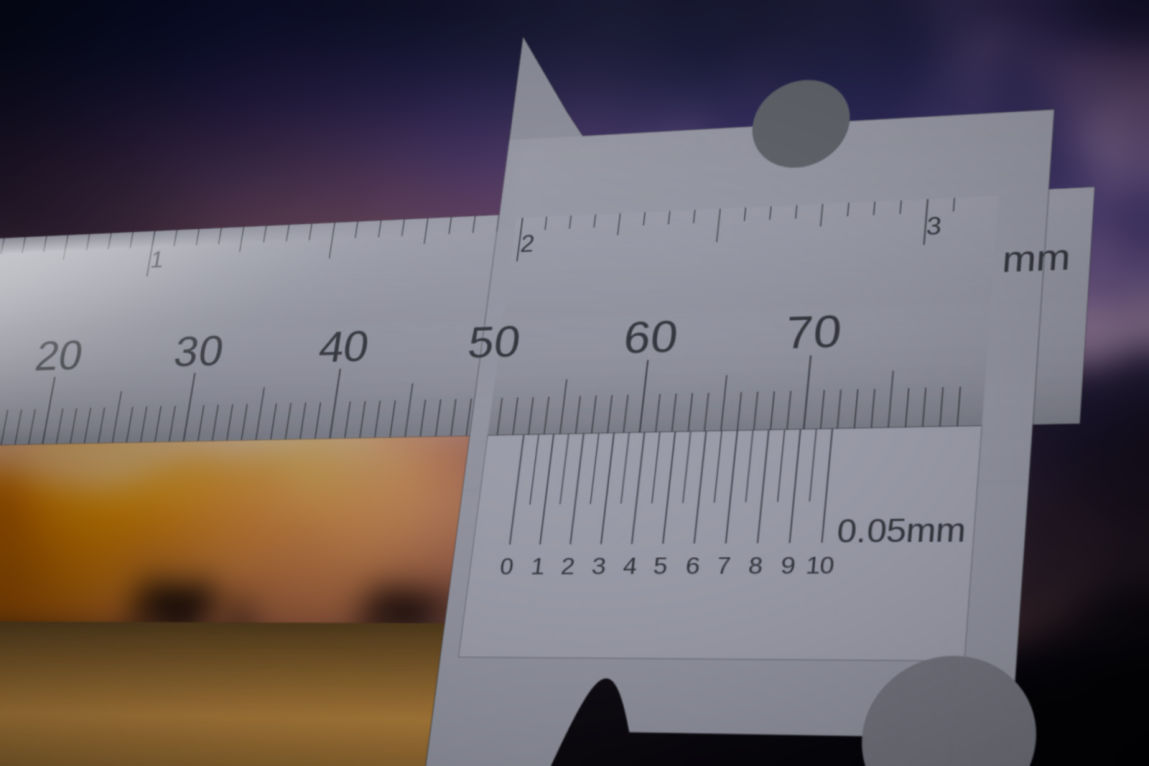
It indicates 52.7 mm
